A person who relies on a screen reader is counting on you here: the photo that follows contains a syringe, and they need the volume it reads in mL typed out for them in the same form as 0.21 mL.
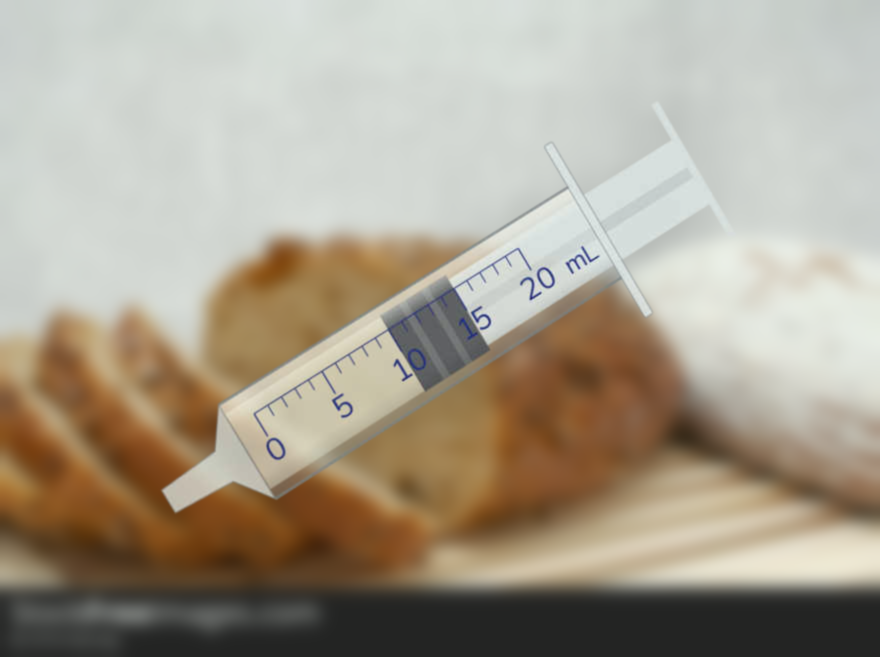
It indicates 10 mL
